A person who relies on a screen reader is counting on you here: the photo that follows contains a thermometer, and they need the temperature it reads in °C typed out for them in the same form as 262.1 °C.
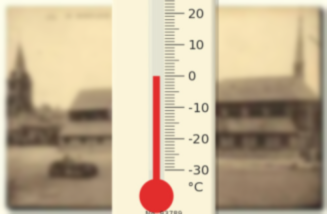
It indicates 0 °C
